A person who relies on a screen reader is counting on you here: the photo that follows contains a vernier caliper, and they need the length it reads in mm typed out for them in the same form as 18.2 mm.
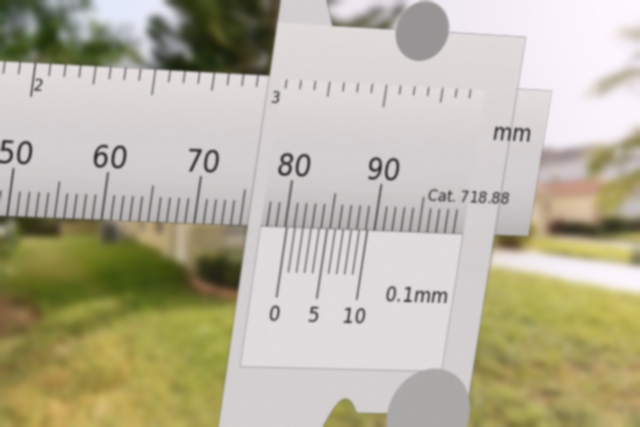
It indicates 80.2 mm
